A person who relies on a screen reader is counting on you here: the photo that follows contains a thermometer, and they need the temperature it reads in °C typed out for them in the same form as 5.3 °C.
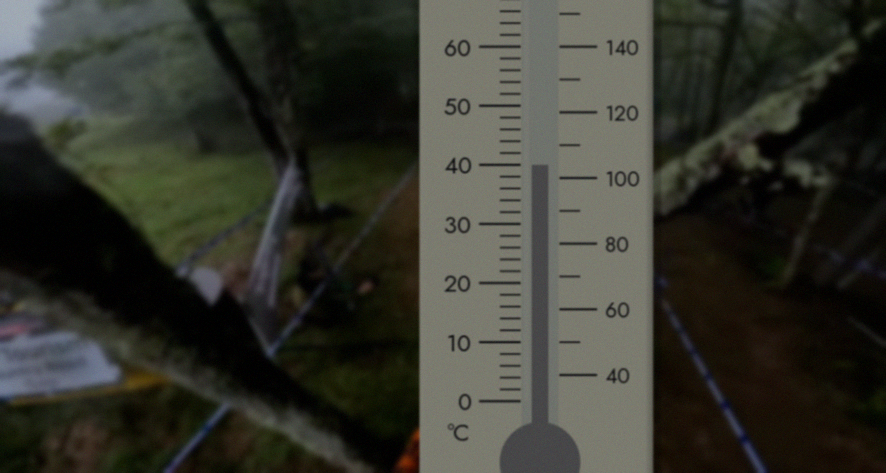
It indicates 40 °C
